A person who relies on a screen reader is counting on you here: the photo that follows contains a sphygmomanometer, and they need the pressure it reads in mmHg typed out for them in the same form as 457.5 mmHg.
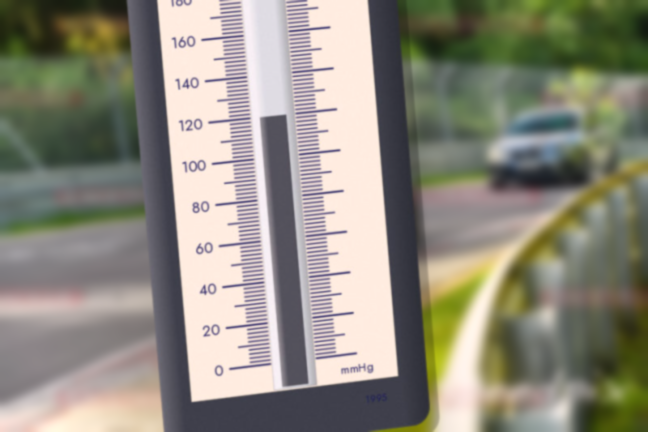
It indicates 120 mmHg
